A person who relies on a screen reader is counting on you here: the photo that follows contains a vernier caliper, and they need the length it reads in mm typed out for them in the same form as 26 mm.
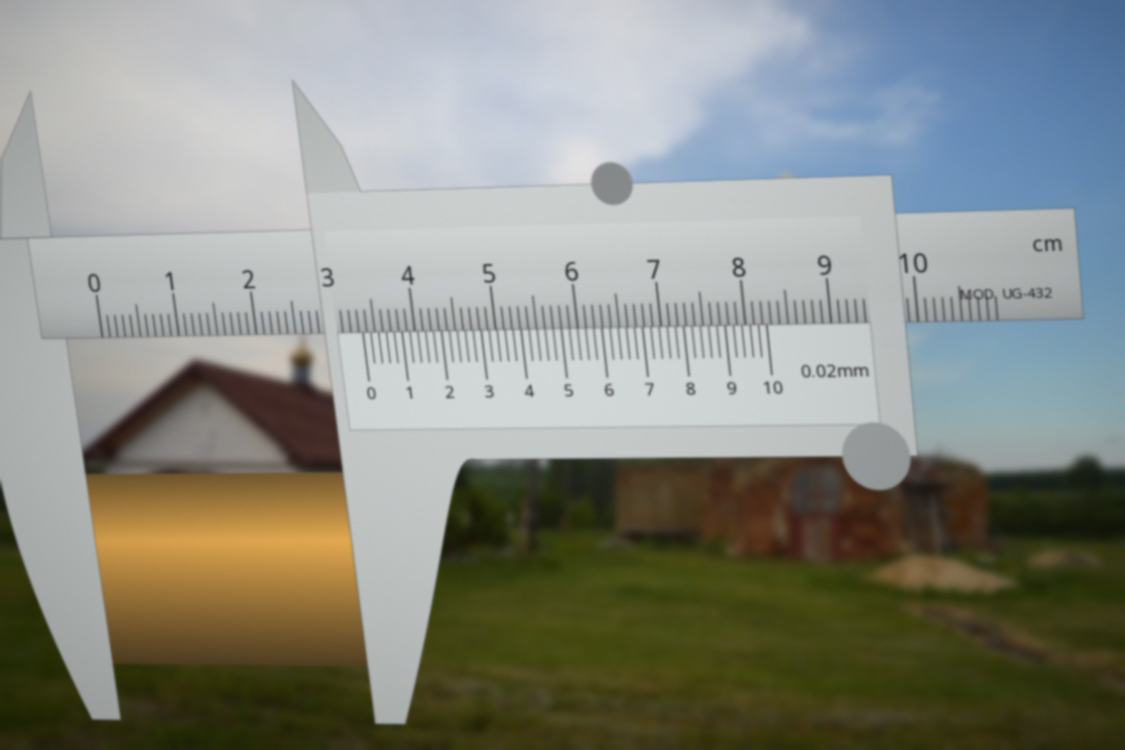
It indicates 33.5 mm
